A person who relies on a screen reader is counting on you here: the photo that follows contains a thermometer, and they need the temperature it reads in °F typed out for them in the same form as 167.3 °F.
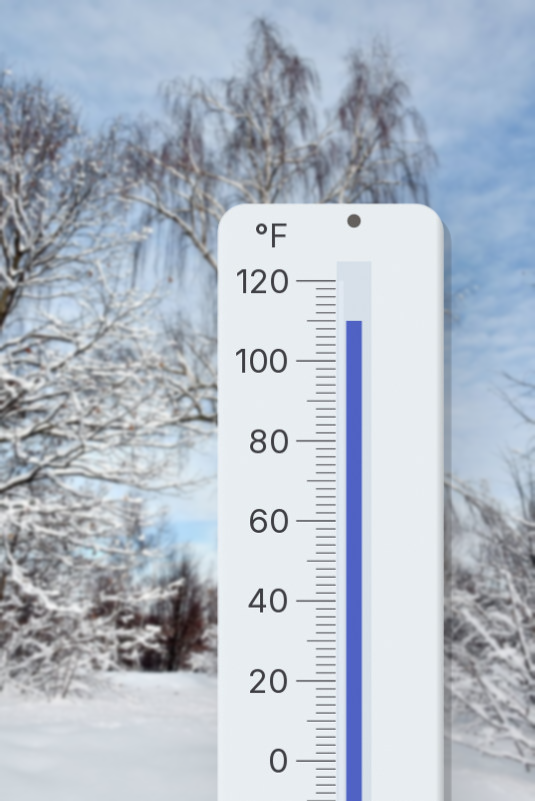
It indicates 110 °F
